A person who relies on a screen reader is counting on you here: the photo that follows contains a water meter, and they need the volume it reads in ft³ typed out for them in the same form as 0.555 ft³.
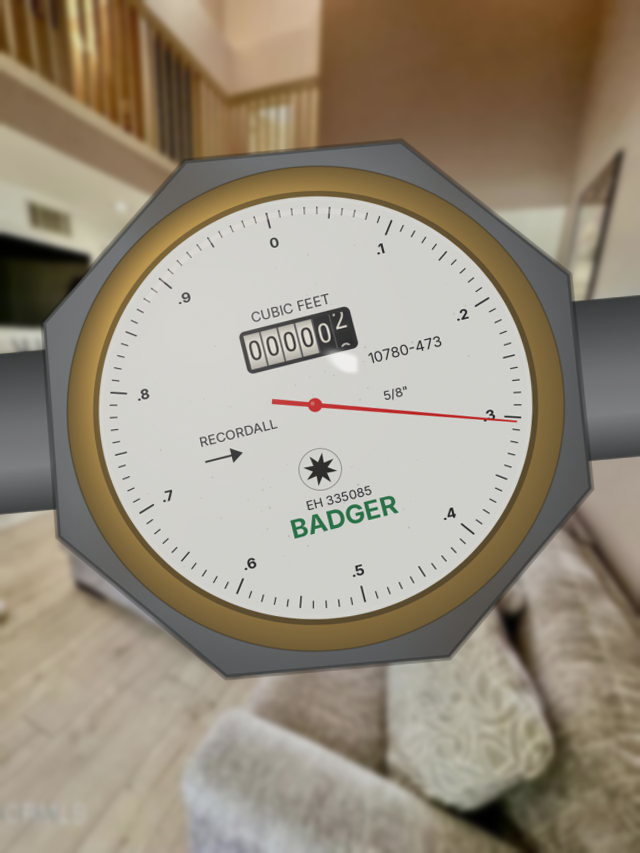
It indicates 2.30 ft³
